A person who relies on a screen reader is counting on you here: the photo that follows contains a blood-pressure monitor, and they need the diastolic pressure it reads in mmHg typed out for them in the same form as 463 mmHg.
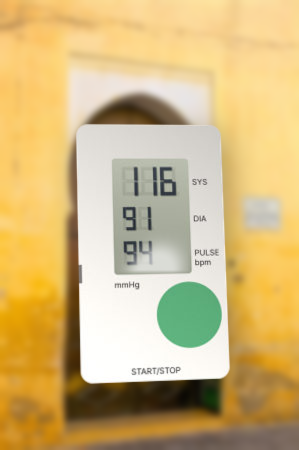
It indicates 91 mmHg
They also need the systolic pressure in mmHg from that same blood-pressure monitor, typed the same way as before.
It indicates 116 mmHg
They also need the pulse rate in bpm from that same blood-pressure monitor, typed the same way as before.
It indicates 94 bpm
